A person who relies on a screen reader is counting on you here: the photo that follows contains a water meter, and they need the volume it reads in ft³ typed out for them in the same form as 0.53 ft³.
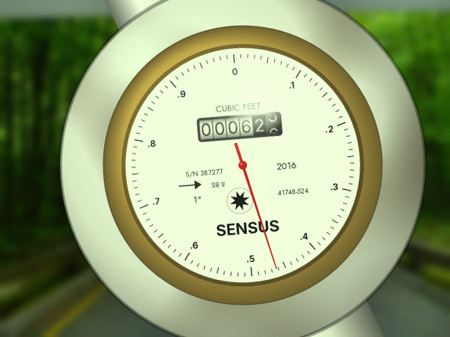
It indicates 625.46 ft³
